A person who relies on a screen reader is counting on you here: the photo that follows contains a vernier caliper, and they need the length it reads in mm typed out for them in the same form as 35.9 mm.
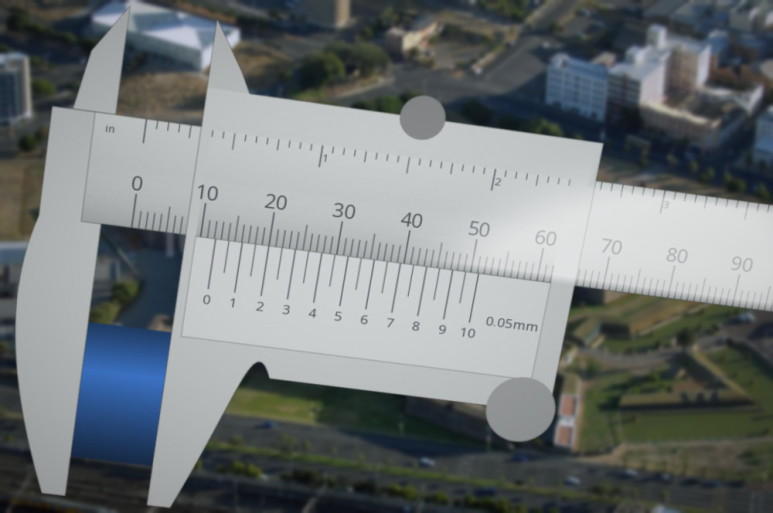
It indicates 12.2 mm
